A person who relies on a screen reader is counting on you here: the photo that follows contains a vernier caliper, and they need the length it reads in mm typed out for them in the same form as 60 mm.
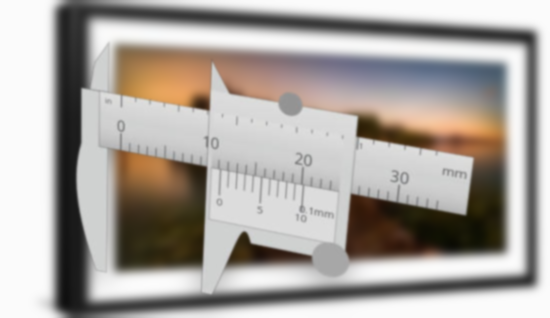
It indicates 11.2 mm
